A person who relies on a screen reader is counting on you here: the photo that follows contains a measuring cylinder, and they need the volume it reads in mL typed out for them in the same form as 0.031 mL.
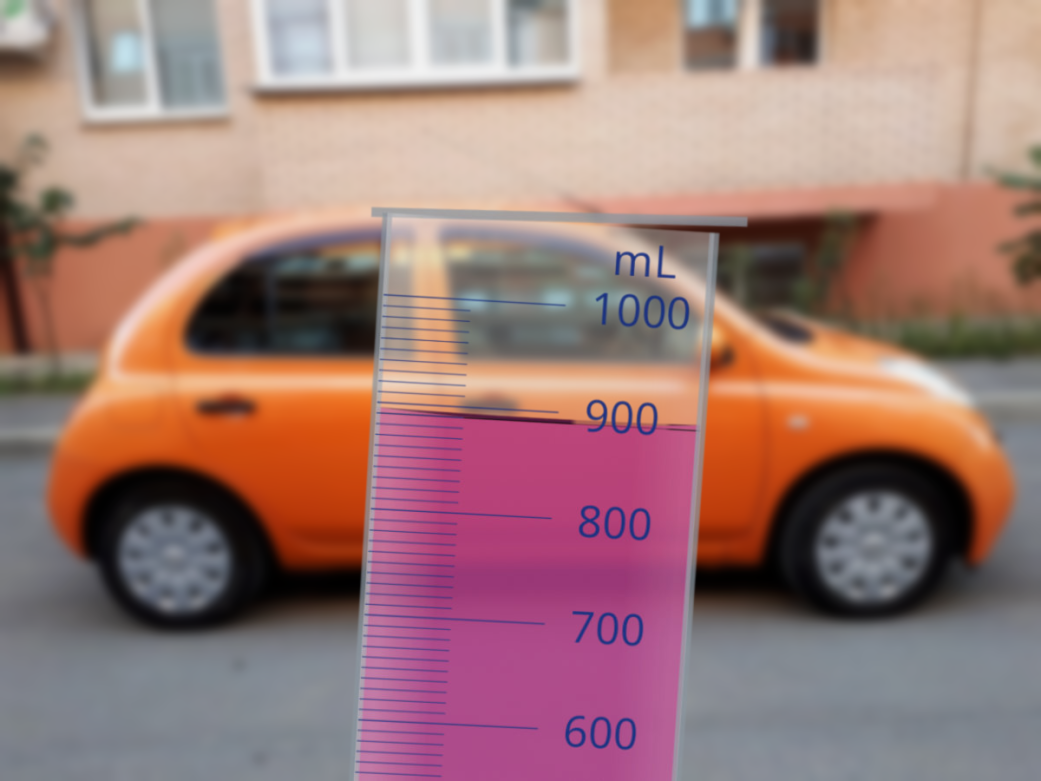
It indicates 890 mL
